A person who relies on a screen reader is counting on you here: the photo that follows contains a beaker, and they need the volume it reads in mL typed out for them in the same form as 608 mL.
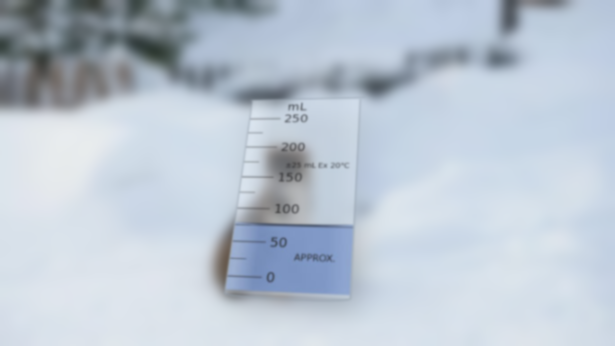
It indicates 75 mL
